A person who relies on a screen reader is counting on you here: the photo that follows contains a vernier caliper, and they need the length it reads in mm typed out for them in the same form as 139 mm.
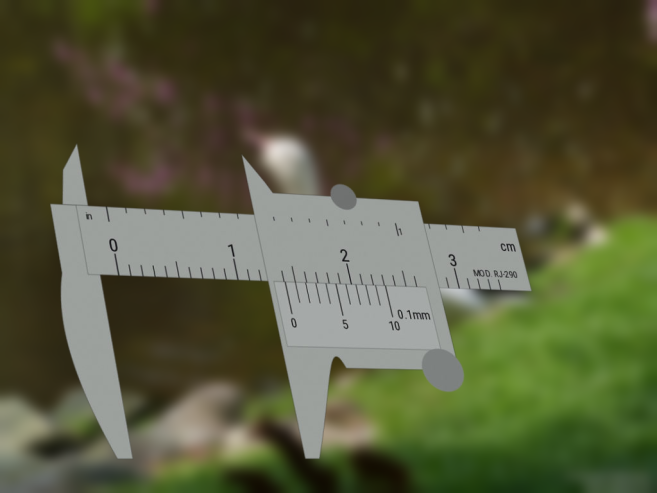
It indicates 14.1 mm
